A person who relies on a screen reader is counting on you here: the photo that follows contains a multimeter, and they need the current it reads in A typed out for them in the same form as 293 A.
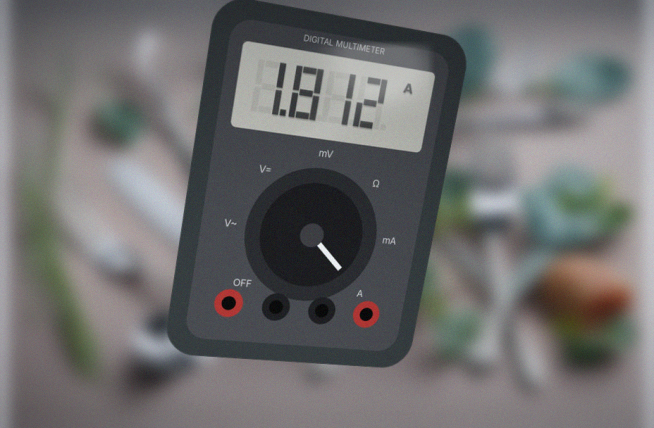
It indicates 1.812 A
